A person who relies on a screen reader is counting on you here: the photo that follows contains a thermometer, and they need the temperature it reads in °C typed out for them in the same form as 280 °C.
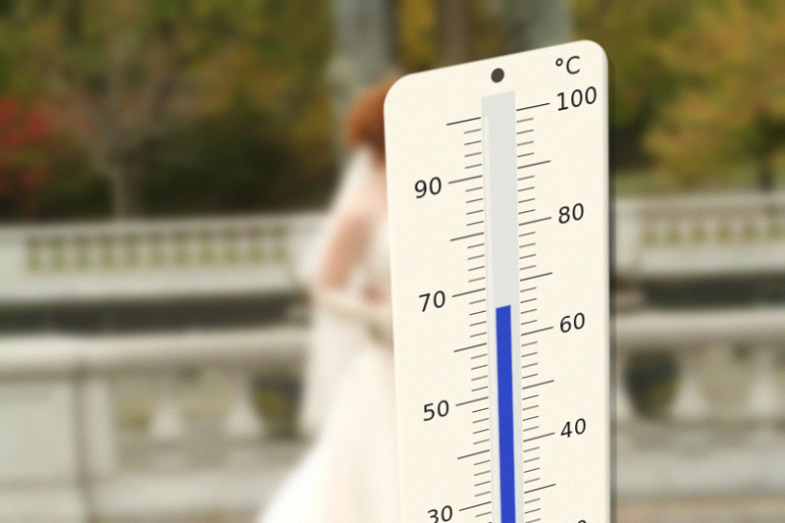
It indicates 66 °C
